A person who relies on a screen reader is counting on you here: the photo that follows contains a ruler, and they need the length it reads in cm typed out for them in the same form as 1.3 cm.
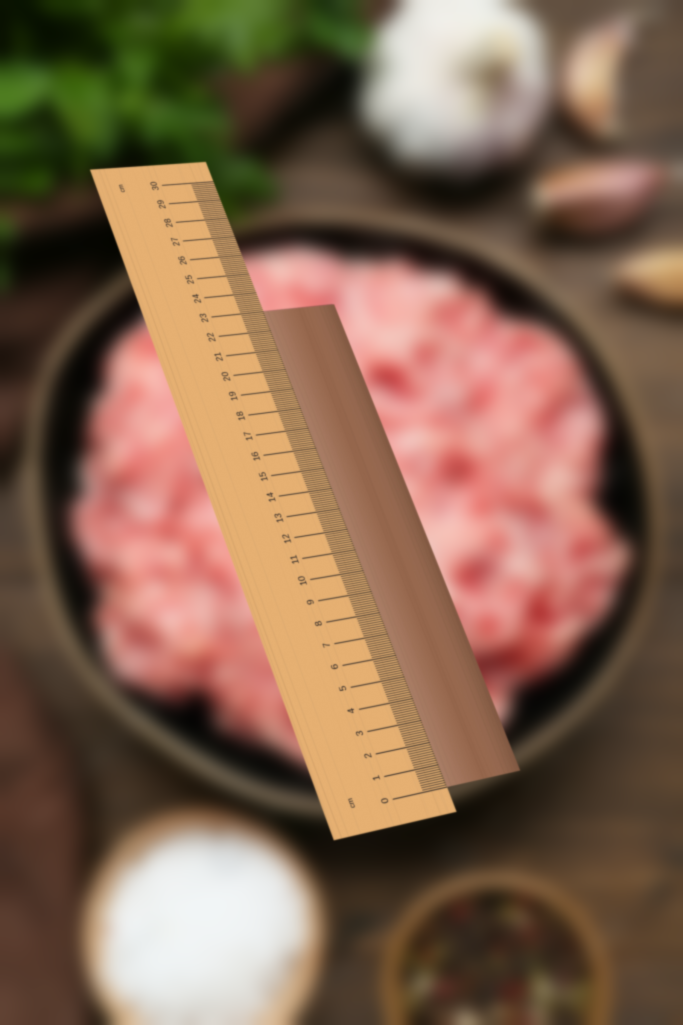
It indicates 23 cm
